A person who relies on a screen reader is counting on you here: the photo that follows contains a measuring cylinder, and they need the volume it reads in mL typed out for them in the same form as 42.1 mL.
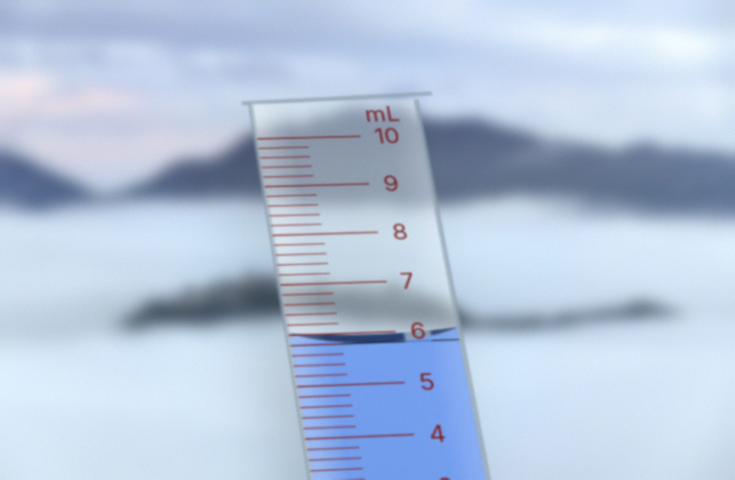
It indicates 5.8 mL
